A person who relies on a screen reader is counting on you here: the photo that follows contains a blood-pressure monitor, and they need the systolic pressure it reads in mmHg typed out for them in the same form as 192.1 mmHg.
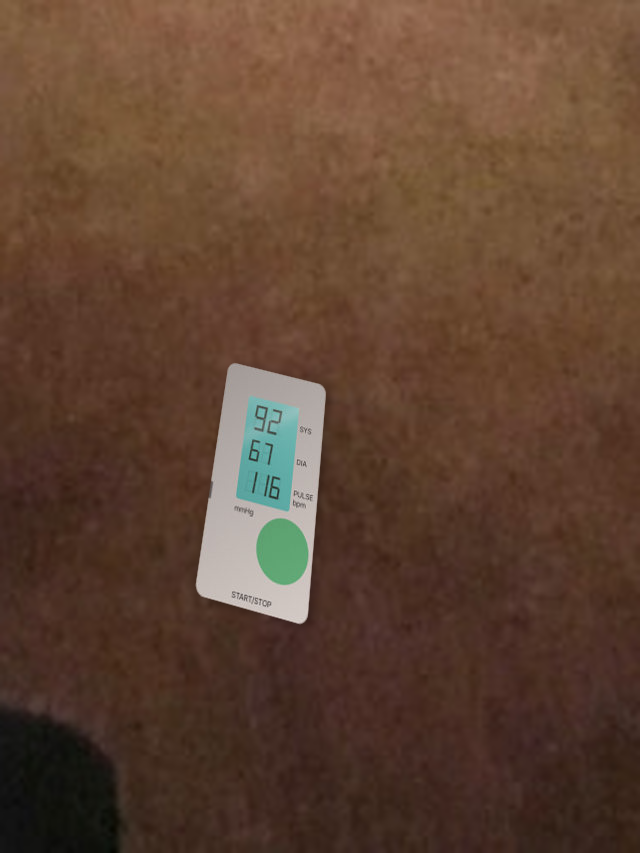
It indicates 92 mmHg
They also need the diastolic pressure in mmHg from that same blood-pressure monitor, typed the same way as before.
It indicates 67 mmHg
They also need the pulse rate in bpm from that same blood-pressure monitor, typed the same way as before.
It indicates 116 bpm
